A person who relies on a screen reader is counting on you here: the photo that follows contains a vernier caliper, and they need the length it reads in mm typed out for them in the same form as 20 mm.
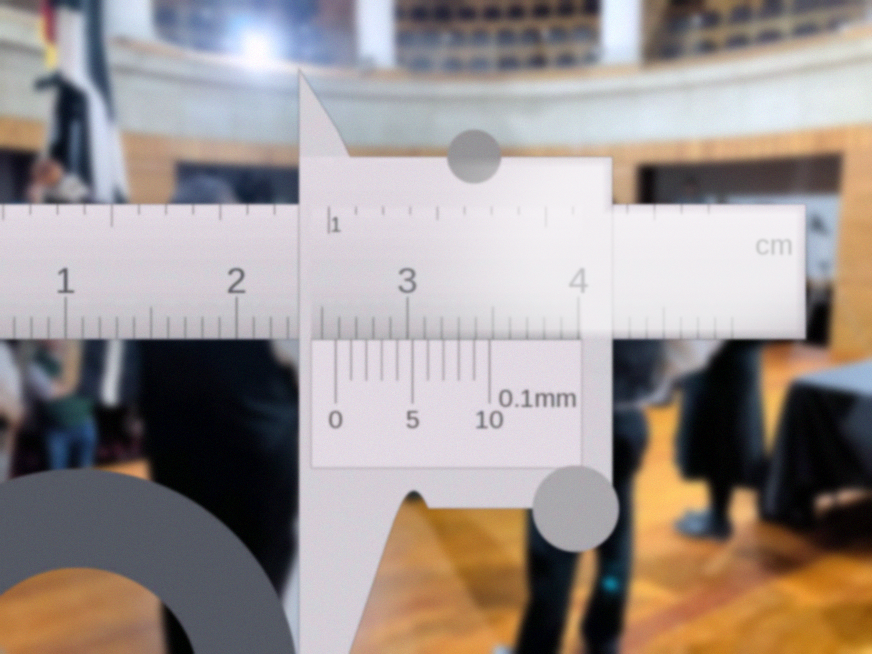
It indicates 25.8 mm
